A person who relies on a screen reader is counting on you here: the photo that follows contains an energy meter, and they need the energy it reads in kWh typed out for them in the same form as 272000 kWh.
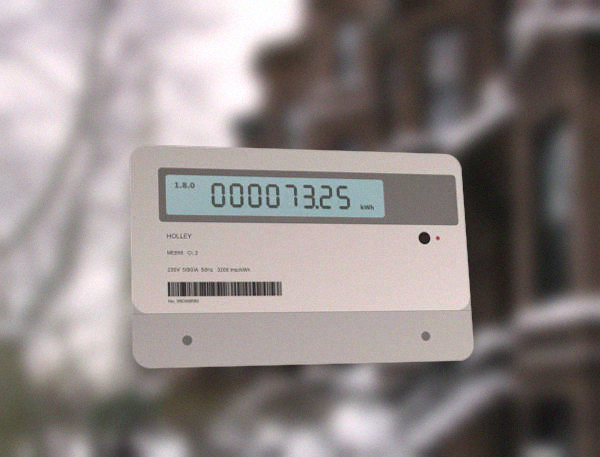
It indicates 73.25 kWh
